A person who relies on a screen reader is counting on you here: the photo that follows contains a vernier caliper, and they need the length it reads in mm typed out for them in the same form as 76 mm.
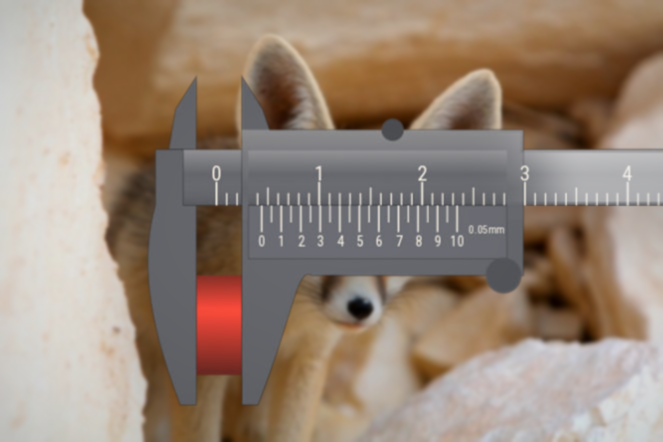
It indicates 4.4 mm
